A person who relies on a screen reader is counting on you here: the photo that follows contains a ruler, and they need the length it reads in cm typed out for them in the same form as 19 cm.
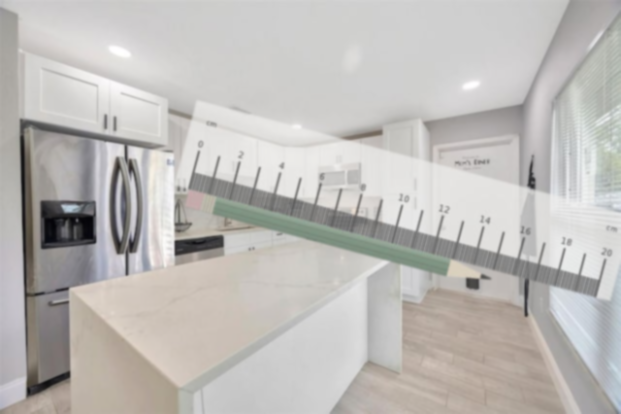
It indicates 15 cm
